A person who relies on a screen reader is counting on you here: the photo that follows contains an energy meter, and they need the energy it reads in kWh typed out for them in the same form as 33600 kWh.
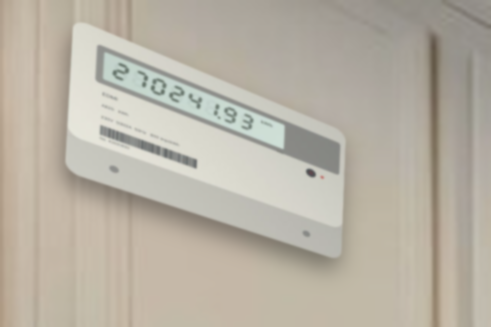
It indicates 270241.93 kWh
